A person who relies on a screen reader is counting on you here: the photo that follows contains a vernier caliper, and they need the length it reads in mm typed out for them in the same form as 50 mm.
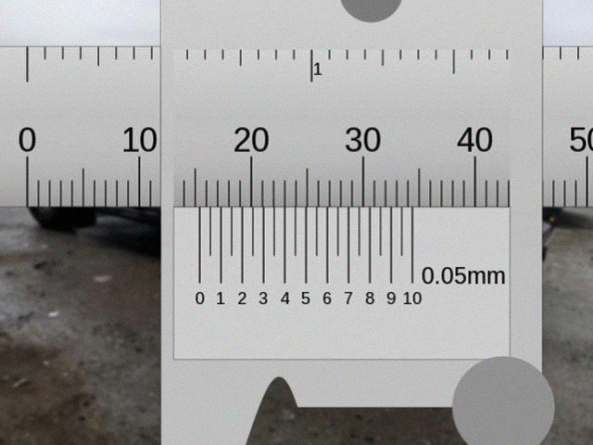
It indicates 15.4 mm
